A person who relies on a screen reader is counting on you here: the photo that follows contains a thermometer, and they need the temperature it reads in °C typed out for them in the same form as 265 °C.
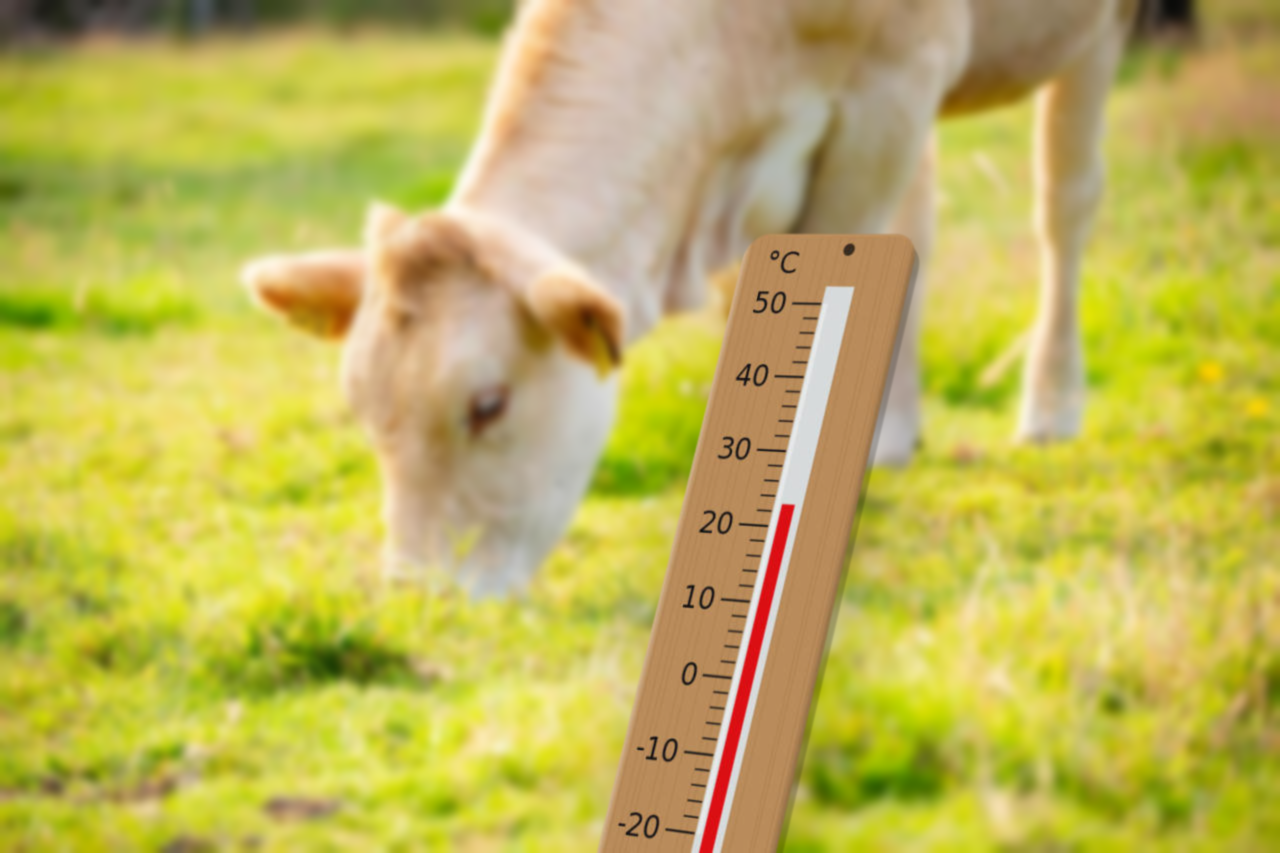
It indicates 23 °C
